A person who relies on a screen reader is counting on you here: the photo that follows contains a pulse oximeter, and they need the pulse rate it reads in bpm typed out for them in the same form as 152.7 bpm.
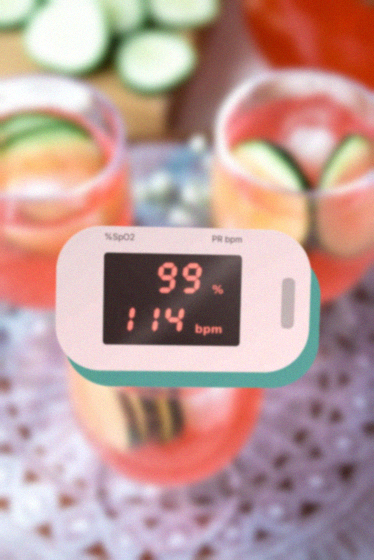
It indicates 114 bpm
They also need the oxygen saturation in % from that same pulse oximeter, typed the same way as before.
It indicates 99 %
